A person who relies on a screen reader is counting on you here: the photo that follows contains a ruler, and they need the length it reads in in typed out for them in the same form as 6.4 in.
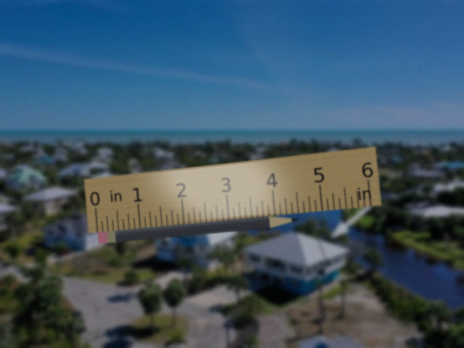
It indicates 4.5 in
